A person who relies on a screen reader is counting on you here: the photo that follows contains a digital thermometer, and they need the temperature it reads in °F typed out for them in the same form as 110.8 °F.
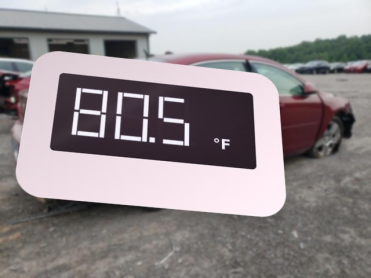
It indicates 80.5 °F
